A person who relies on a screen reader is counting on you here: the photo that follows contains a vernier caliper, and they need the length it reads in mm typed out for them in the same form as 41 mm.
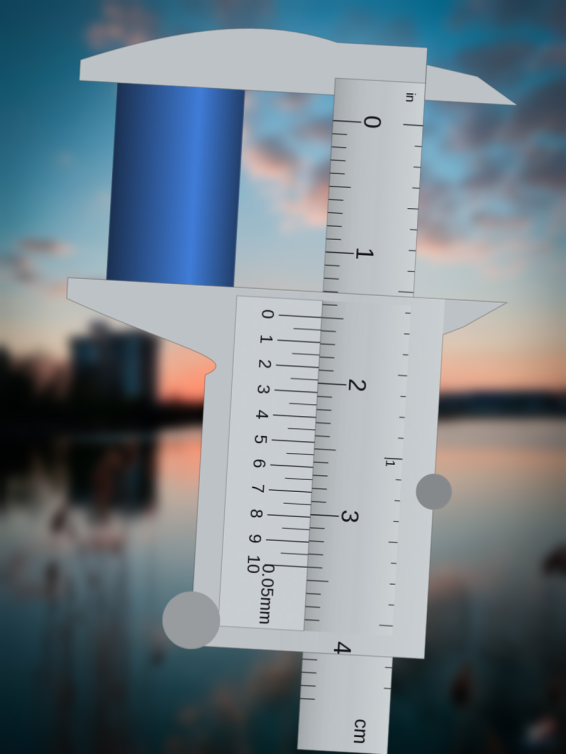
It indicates 15.0 mm
